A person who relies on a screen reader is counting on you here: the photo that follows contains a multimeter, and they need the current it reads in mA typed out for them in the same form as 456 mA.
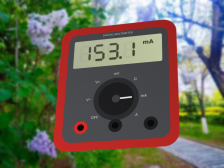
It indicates 153.1 mA
